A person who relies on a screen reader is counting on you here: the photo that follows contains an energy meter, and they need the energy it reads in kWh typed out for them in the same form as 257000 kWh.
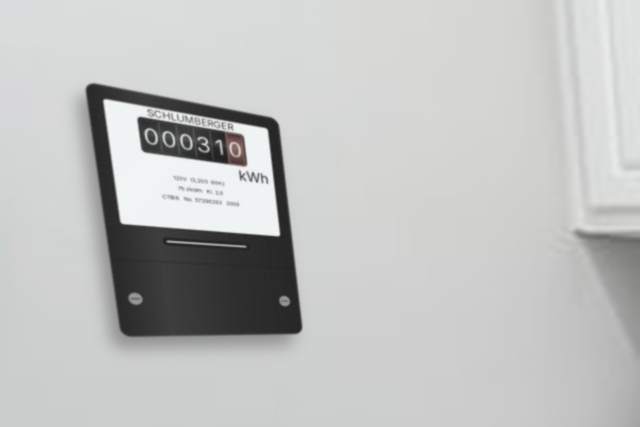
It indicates 31.0 kWh
